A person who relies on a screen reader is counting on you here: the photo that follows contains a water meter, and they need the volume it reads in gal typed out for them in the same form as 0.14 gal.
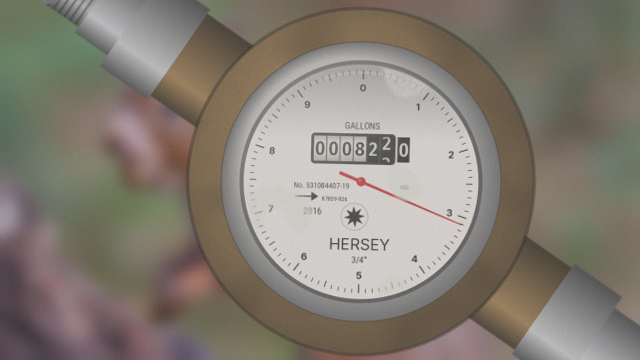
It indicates 8223.1 gal
